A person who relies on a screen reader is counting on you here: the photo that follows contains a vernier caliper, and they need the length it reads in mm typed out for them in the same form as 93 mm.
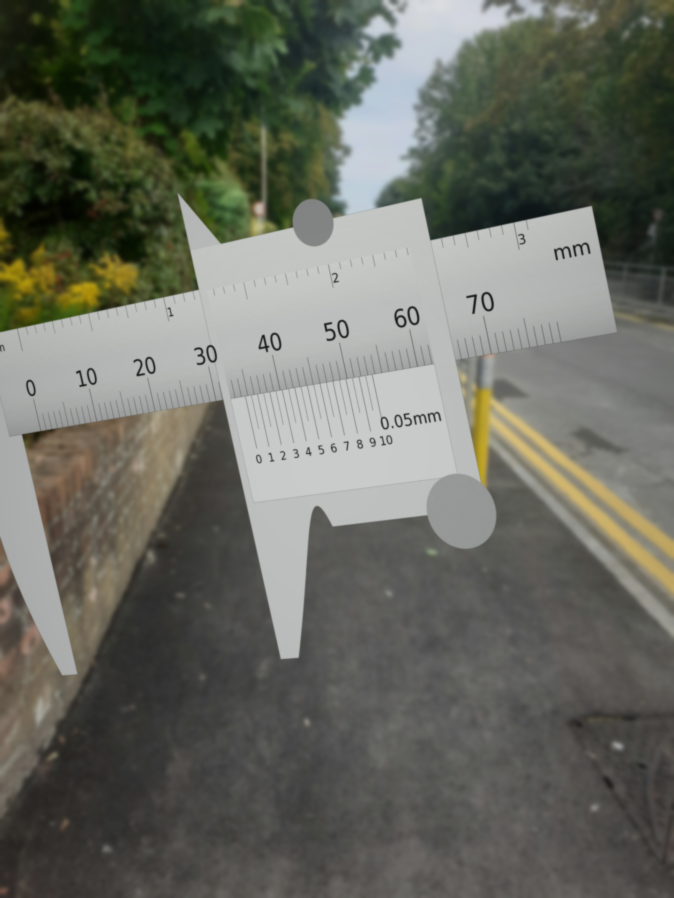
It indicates 34.6 mm
